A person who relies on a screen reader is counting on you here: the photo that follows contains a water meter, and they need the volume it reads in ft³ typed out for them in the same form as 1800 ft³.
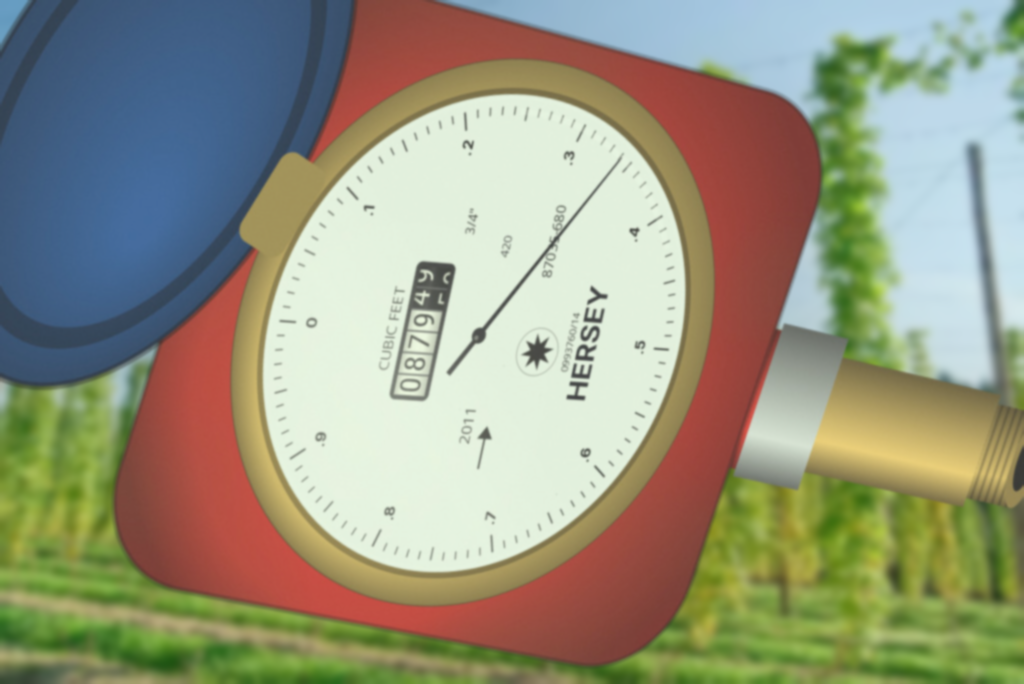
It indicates 87949.34 ft³
